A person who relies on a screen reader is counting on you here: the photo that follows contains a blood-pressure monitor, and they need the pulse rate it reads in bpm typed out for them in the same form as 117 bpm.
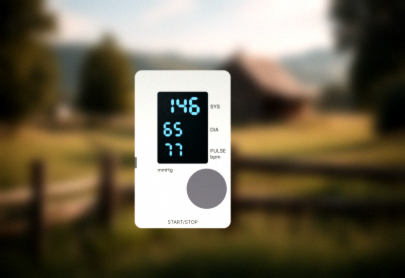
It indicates 77 bpm
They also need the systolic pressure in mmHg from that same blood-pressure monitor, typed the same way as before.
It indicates 146 mmHg
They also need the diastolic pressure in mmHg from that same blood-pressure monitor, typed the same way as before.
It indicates 65 mmHg
